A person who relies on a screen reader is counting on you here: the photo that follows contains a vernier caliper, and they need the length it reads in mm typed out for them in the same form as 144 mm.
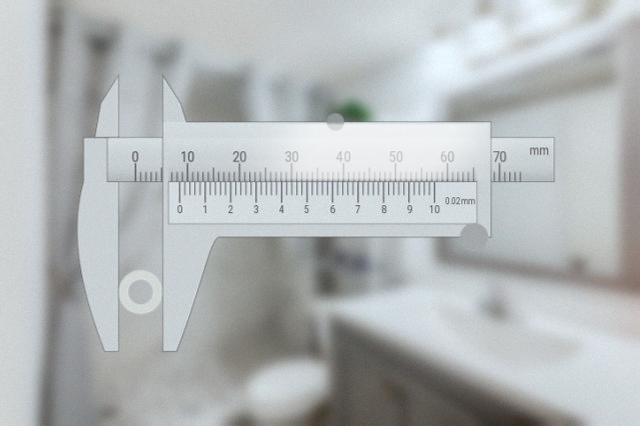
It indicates 8.5 mm
